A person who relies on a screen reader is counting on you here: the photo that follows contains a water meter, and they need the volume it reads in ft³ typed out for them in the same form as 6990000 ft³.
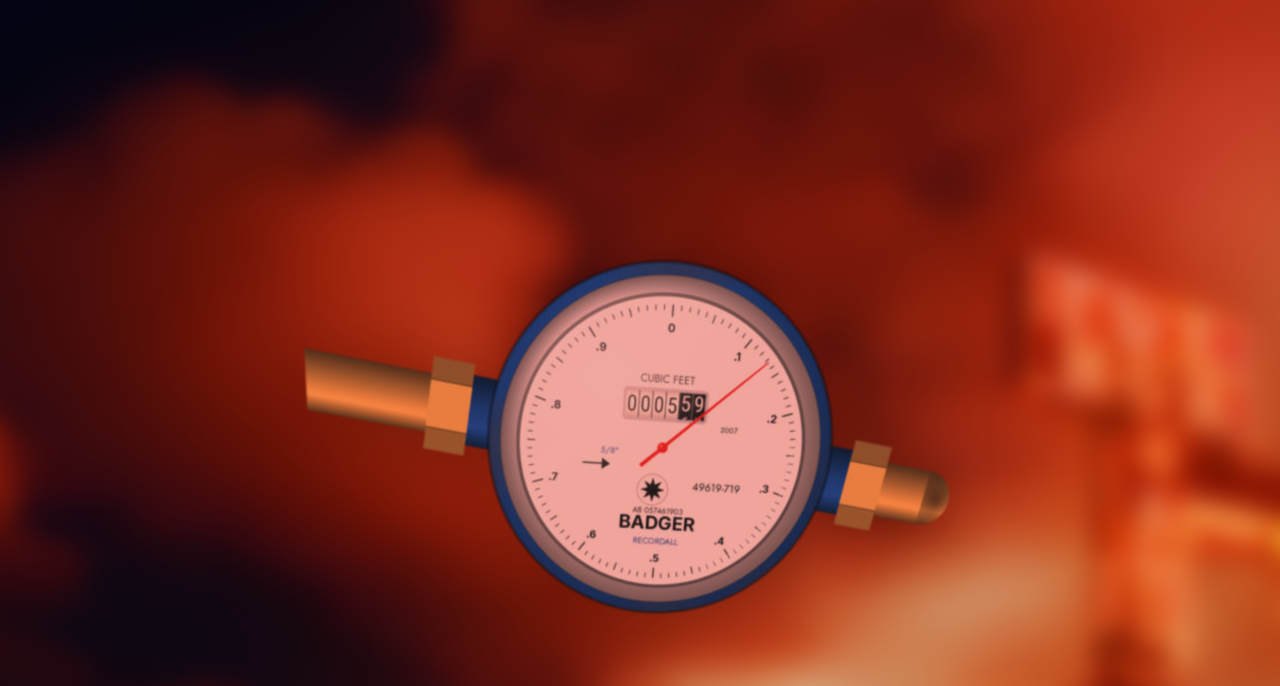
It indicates 559.13 ft³
